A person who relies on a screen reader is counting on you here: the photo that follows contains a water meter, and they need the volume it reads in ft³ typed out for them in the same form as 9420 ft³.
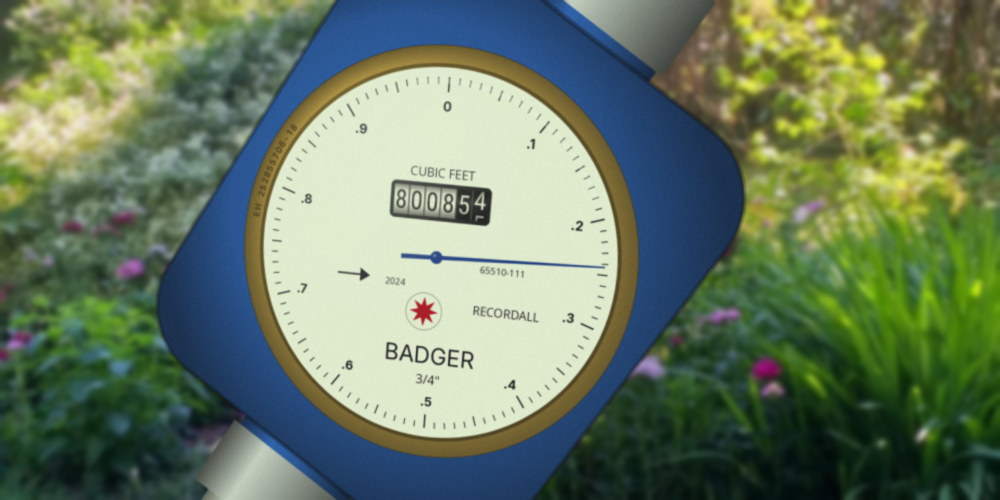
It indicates 800854.24 ft³
